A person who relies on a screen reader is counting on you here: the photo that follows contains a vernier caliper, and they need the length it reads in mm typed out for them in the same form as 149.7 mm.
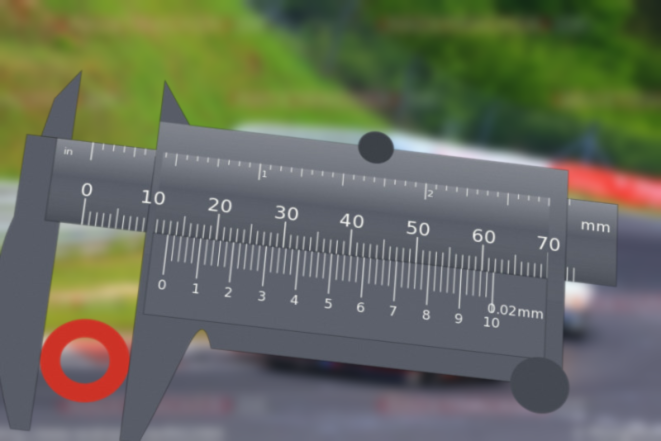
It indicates 12.8 mm
